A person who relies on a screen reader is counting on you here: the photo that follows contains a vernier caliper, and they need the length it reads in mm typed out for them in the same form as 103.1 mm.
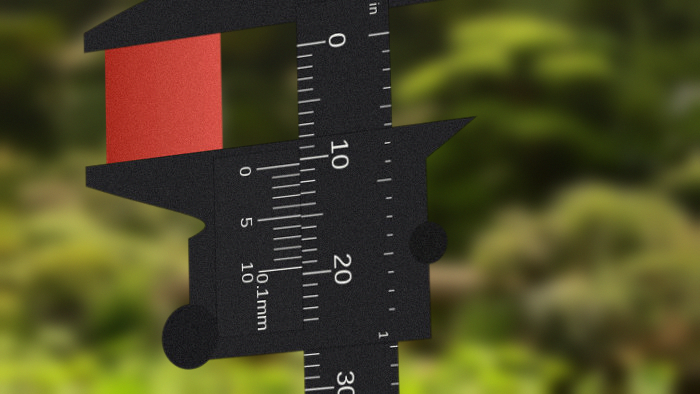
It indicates 10.4 mm
